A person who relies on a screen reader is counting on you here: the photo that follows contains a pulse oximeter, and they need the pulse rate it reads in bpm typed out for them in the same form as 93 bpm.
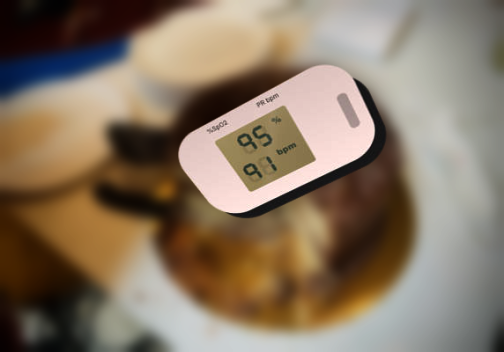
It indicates 91 bpm
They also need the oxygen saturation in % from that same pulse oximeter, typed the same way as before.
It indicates 95 %
